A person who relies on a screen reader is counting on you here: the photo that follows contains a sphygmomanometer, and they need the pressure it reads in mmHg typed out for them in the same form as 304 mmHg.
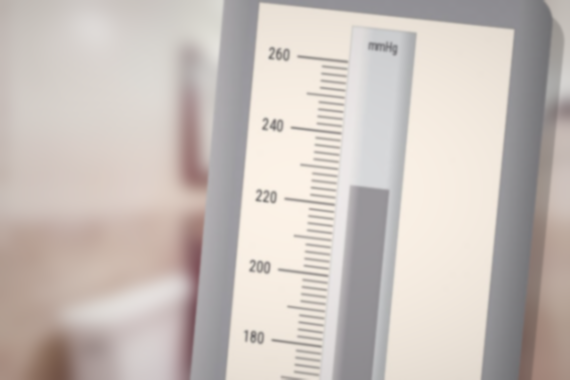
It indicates 226 mmHg
